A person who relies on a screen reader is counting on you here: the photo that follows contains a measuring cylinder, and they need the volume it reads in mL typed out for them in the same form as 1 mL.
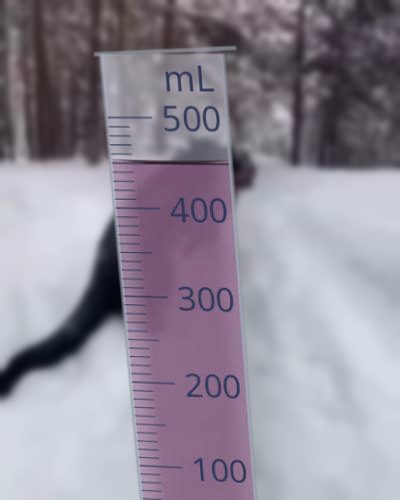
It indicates 450 mL
